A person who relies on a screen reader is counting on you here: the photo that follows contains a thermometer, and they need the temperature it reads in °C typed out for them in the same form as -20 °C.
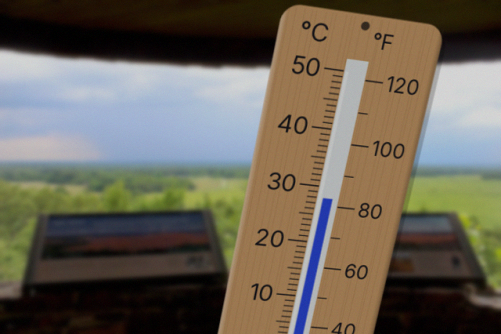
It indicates 28 °C
